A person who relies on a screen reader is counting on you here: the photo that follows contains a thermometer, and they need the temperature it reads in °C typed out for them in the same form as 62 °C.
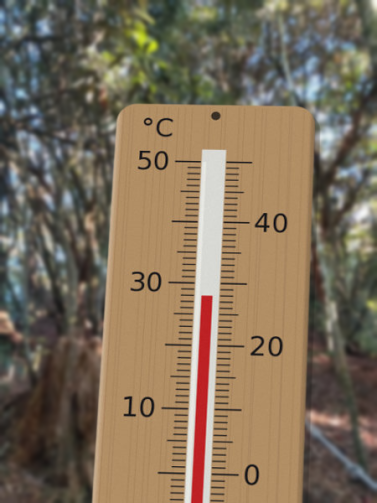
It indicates 28 °C
